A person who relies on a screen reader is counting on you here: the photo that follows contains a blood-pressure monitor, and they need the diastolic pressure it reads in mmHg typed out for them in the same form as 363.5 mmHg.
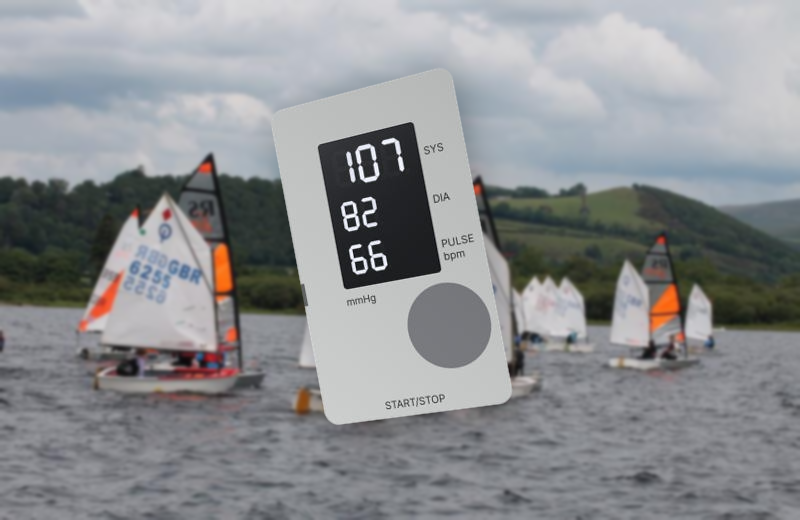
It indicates 82 mmHg
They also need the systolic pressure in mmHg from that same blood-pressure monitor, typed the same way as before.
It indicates 107 mmHg
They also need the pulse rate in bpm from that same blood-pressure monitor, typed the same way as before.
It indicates 66 bpm
